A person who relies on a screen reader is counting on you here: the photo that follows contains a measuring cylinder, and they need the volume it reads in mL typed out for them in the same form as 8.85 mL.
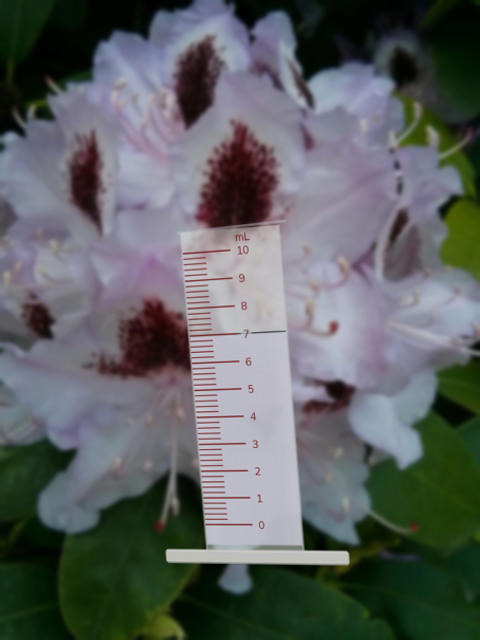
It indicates 7 mL
